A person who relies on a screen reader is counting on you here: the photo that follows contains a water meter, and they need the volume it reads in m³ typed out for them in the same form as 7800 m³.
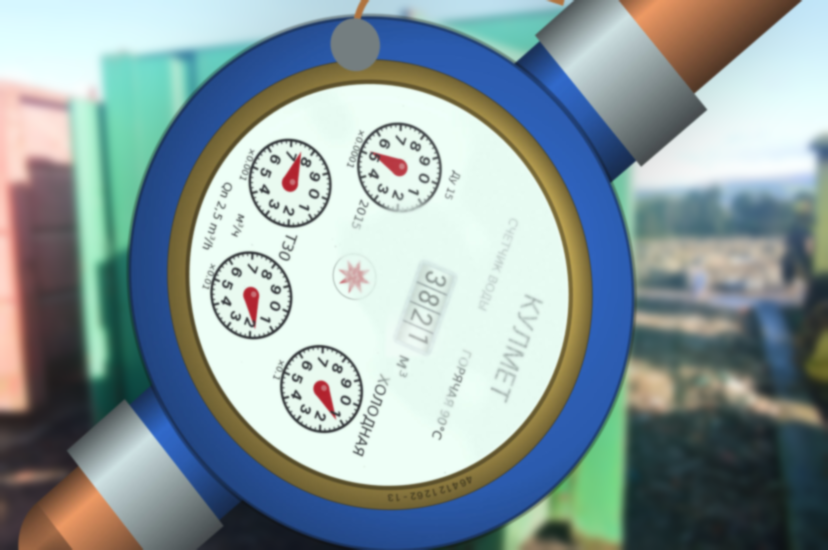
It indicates 3821.1175 m³
